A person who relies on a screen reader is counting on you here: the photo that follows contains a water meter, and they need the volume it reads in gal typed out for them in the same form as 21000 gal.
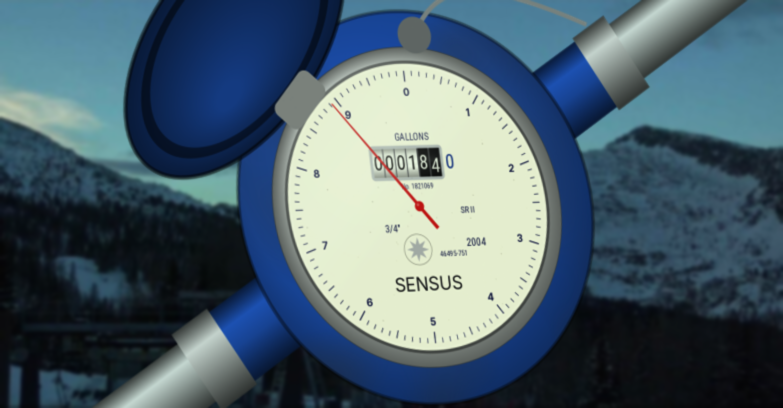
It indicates 1838.9 gal
